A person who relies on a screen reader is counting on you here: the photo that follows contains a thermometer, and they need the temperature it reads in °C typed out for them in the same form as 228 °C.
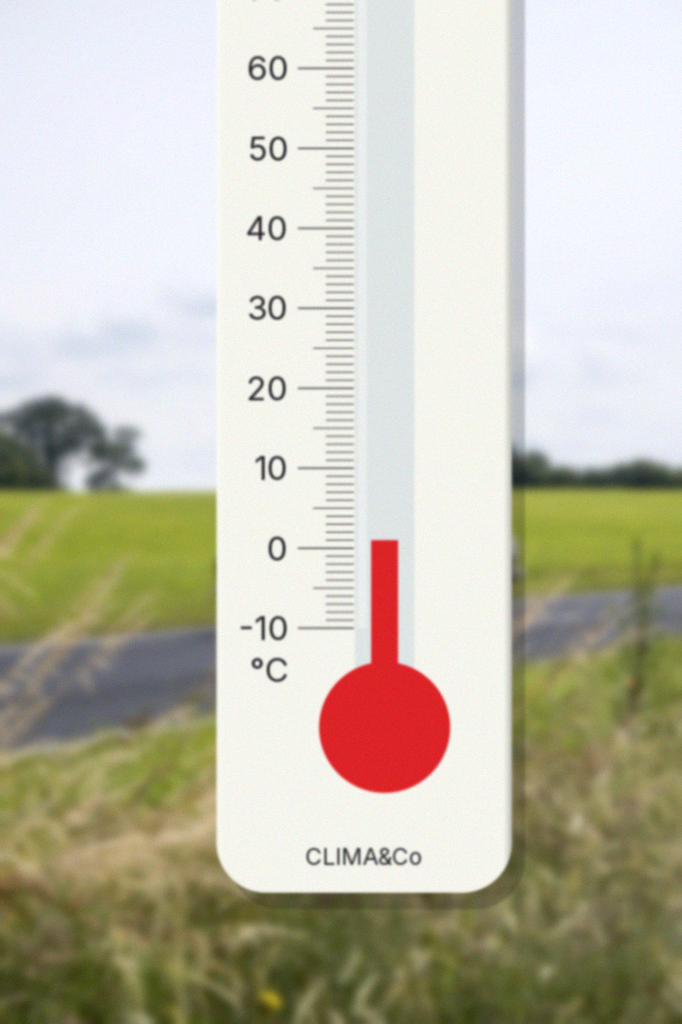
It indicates 1 °C
